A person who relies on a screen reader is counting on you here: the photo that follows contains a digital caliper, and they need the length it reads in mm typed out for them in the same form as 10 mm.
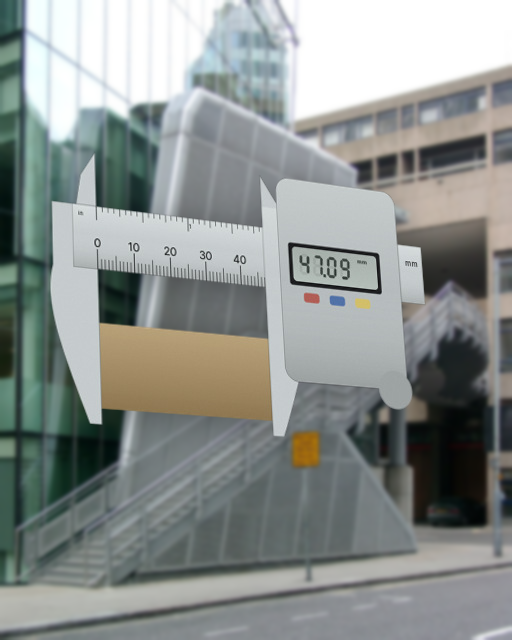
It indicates 47.09 mm
